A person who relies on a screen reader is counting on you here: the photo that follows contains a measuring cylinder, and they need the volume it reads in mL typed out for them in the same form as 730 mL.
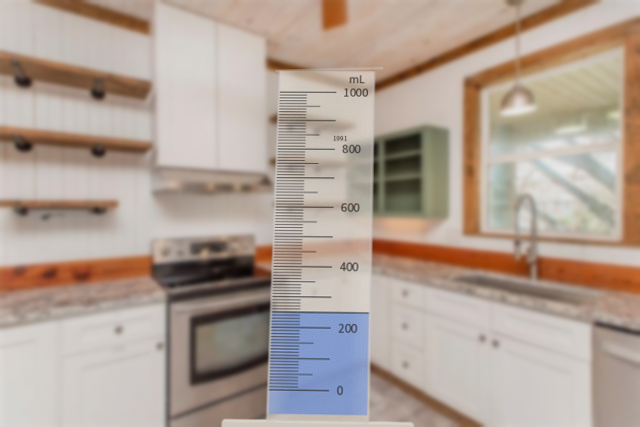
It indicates 250 mL
